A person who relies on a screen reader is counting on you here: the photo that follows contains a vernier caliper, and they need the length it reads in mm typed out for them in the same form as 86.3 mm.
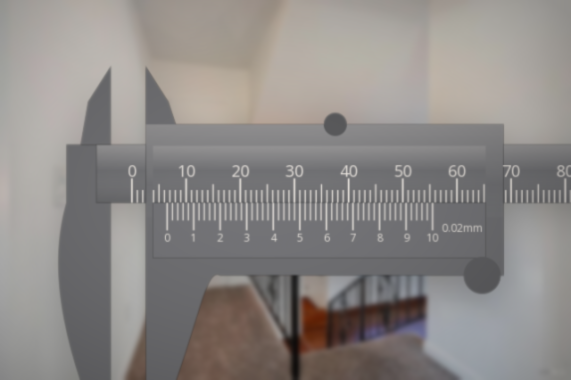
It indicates 6.5 mm
